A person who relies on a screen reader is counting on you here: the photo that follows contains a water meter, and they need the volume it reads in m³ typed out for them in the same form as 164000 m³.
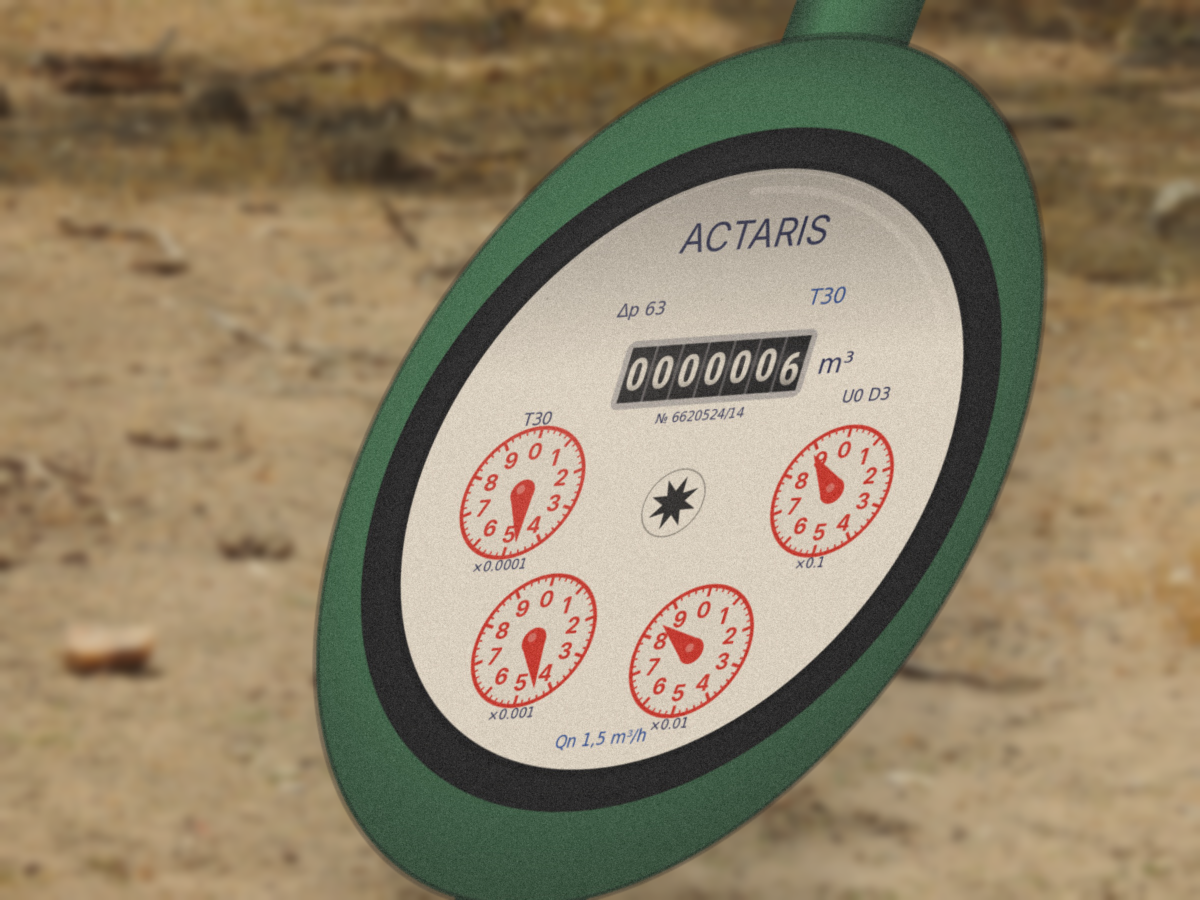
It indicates 5.8844 m³
